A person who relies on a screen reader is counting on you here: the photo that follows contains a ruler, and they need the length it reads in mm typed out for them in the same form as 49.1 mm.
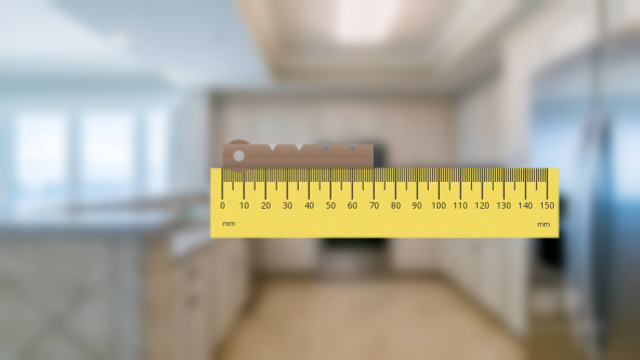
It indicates 70 mm
